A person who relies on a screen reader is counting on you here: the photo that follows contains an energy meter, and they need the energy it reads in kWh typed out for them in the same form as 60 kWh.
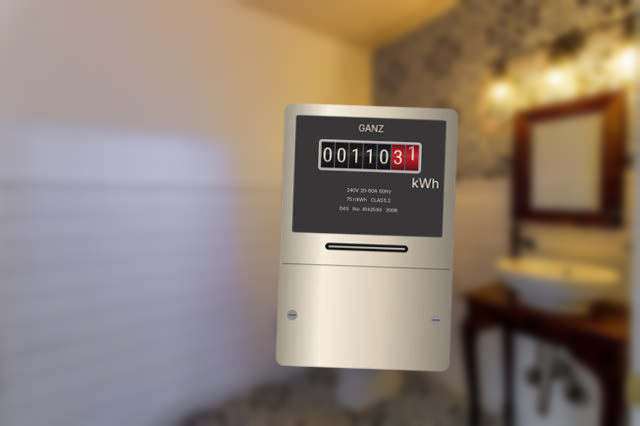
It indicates 110.31 kWh
